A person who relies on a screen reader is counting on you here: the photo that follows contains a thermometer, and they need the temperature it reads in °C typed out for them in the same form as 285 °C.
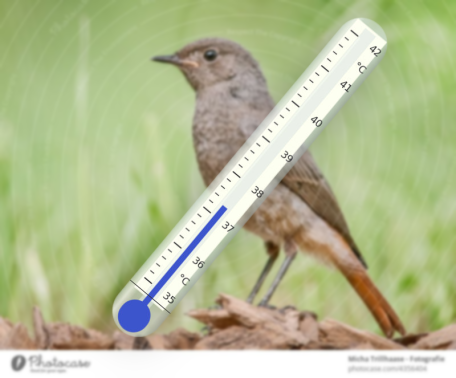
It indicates 37.3 °C
